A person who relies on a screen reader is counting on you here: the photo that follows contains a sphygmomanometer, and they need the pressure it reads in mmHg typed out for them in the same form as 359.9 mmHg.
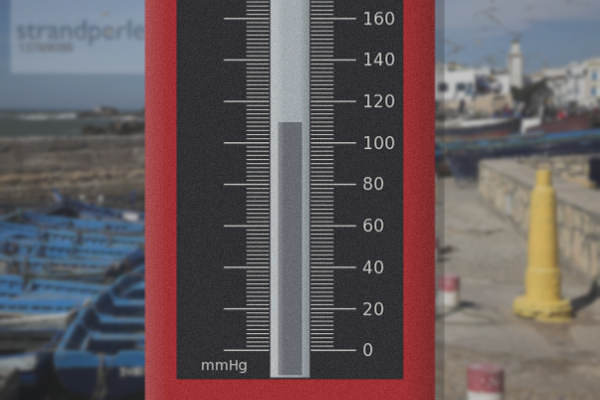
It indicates 110 mmHg
